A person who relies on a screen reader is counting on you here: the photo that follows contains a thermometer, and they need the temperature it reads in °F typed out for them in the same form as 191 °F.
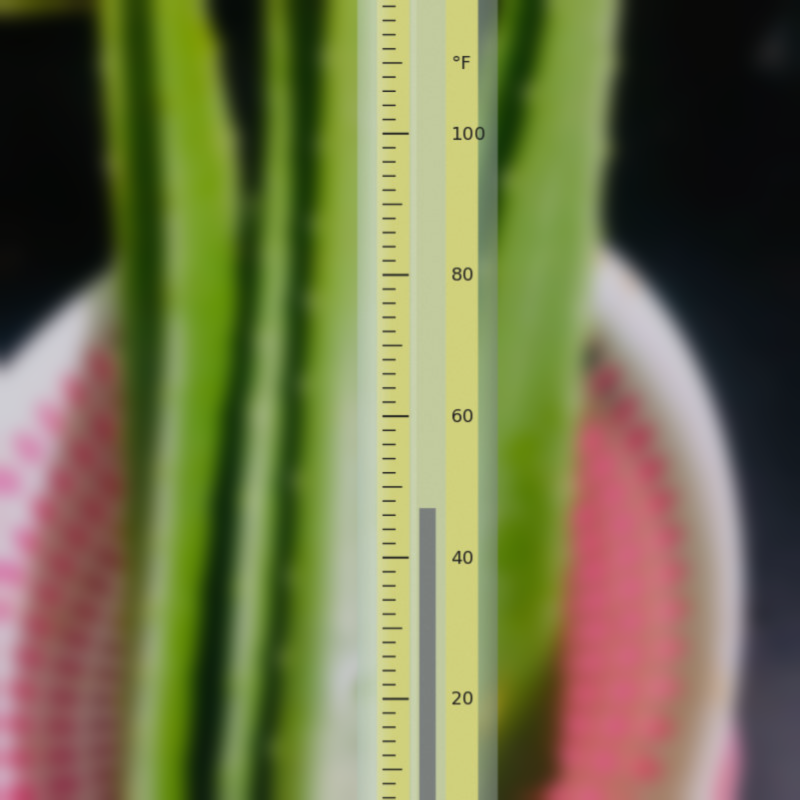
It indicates 47 °F
